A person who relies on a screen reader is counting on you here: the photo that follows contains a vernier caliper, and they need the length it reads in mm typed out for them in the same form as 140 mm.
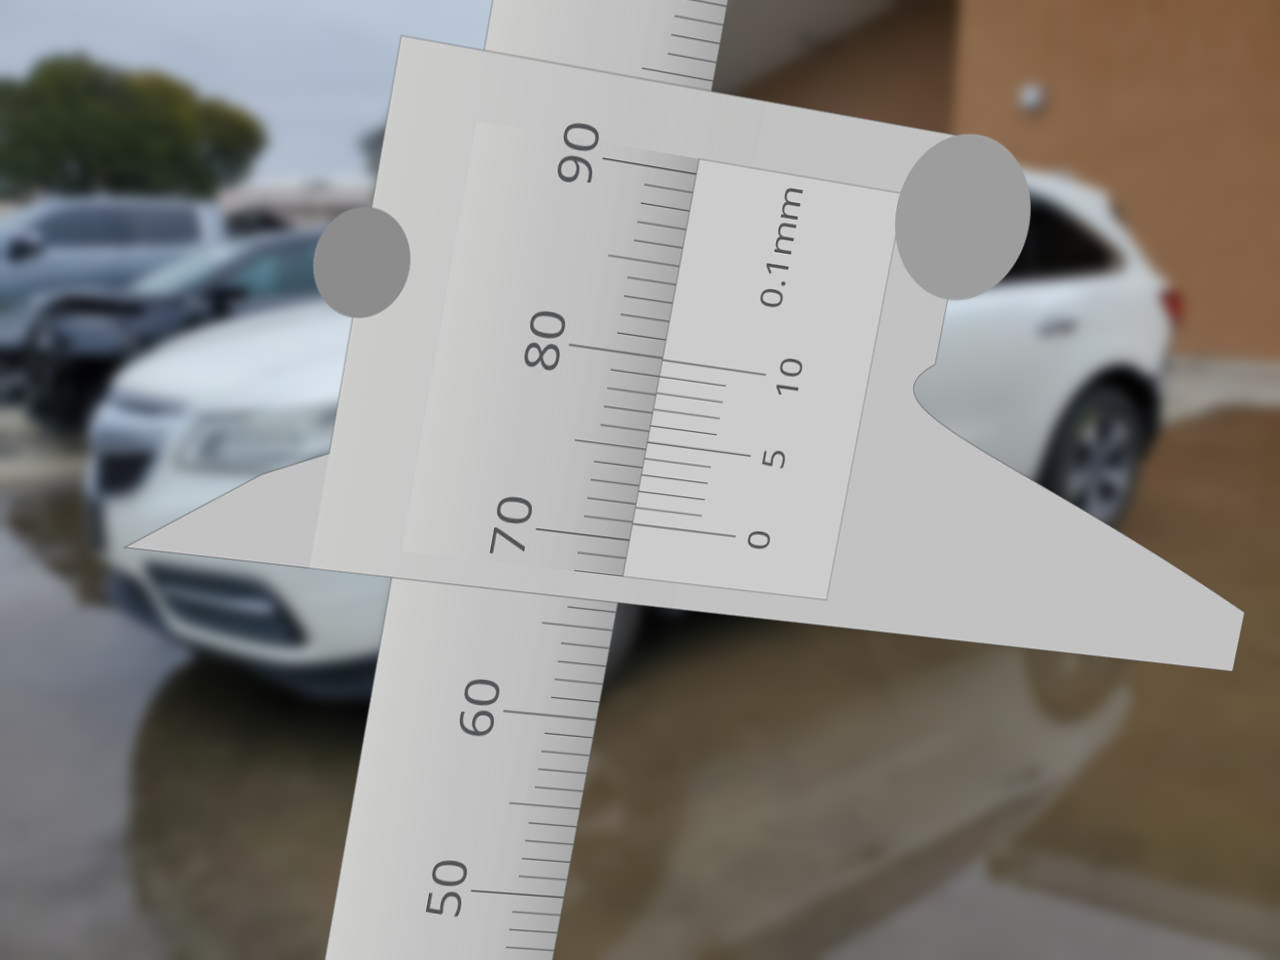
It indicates 70.9 mm
